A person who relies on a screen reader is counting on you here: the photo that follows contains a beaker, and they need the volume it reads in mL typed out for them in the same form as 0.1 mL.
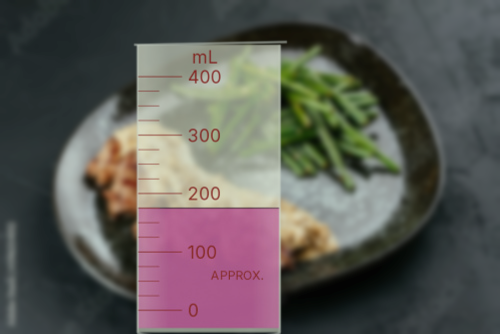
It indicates 175 mL
